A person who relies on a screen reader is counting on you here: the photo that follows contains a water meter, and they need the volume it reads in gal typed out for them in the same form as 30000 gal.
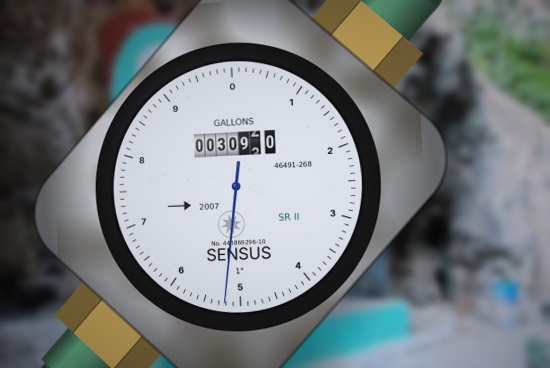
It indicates 30925.2 gal
